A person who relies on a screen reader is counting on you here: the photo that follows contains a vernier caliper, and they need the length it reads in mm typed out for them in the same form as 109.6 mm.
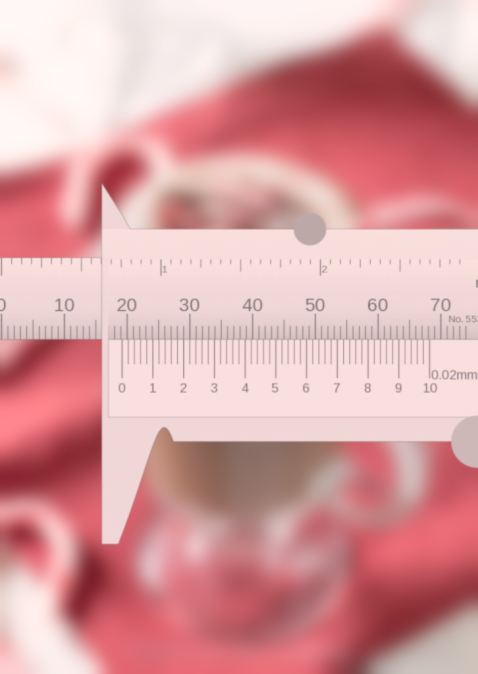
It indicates 19.2 mm
